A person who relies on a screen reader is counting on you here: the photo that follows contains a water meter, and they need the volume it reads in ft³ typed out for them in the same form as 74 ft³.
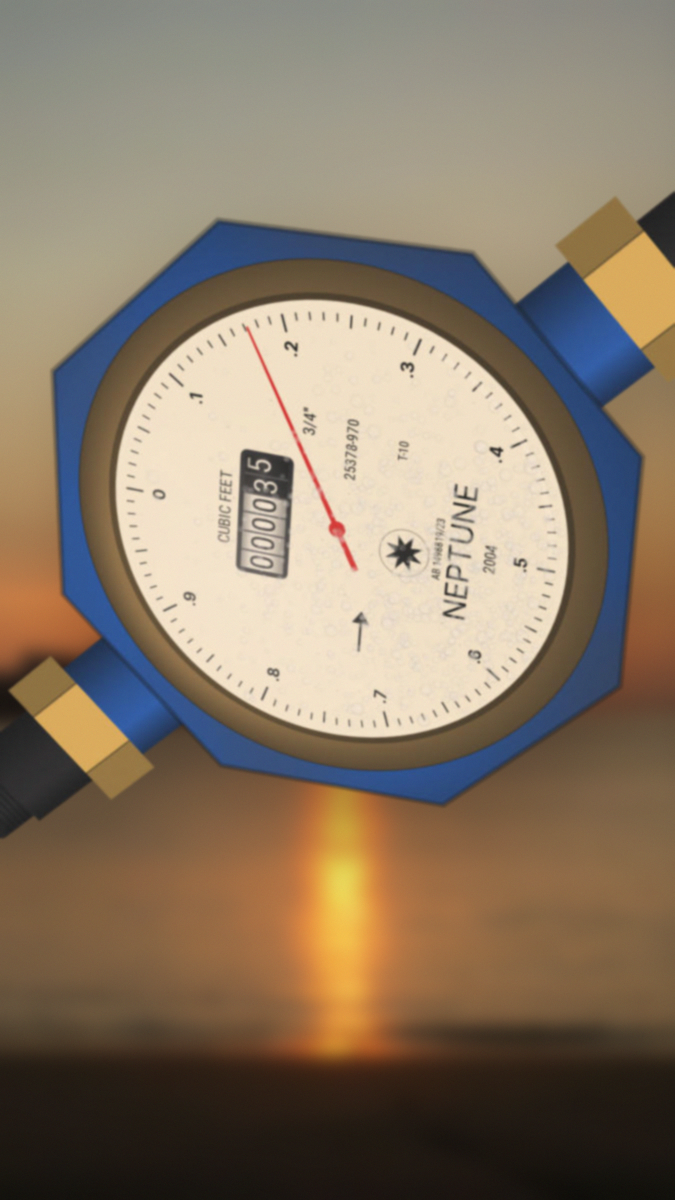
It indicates 35.17 ft³
